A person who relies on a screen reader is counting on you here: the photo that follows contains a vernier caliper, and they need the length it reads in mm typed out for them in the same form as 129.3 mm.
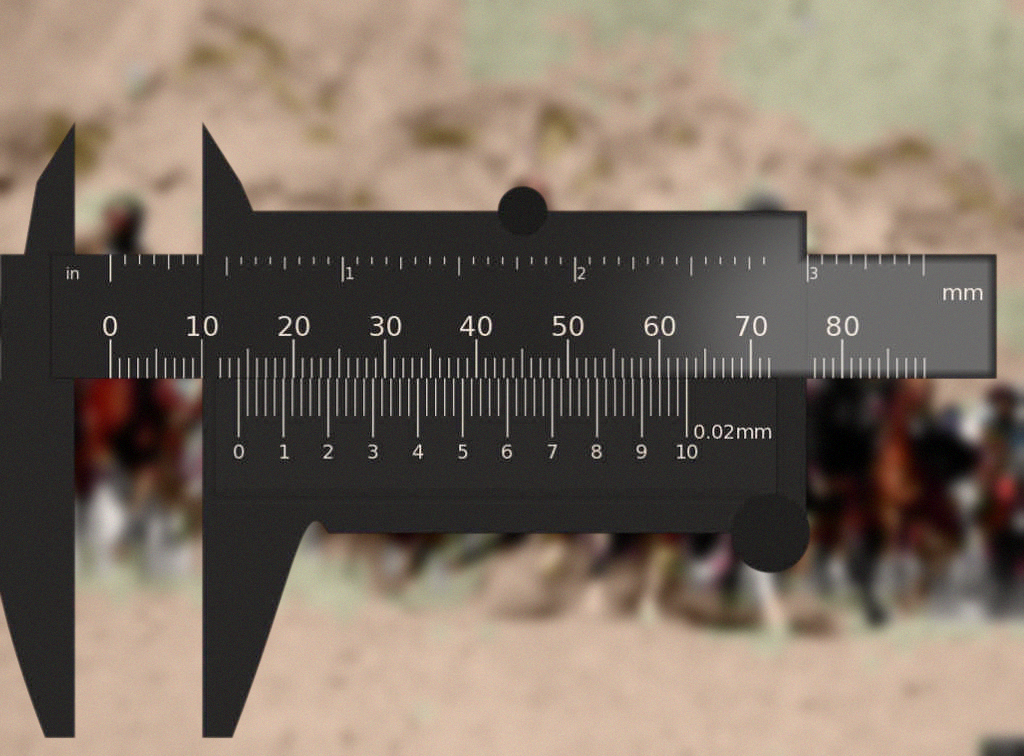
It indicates 14.0 mm
